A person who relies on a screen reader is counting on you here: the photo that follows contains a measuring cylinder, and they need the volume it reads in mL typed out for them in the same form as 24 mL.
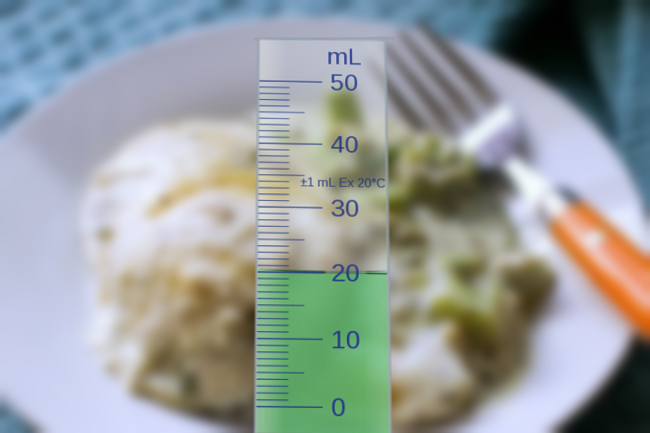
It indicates 20 mL
